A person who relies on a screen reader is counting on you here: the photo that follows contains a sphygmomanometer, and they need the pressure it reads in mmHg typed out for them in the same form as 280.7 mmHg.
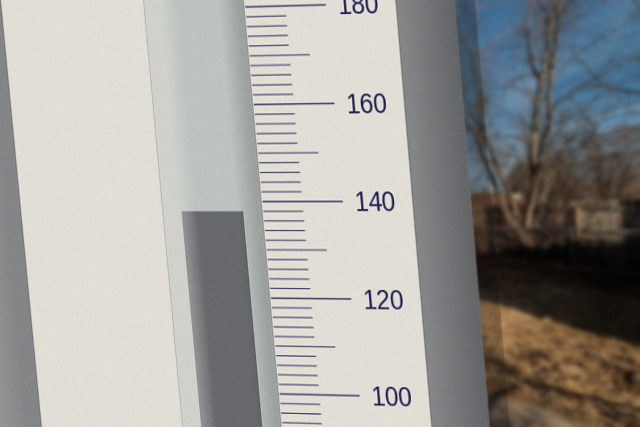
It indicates 138 mmHg
